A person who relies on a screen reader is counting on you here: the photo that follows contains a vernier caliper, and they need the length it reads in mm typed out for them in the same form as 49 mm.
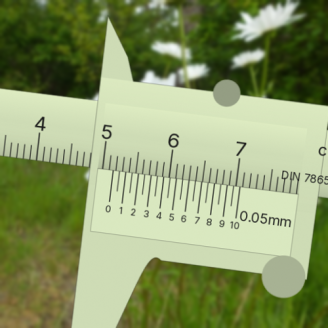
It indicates 51.6 mm
